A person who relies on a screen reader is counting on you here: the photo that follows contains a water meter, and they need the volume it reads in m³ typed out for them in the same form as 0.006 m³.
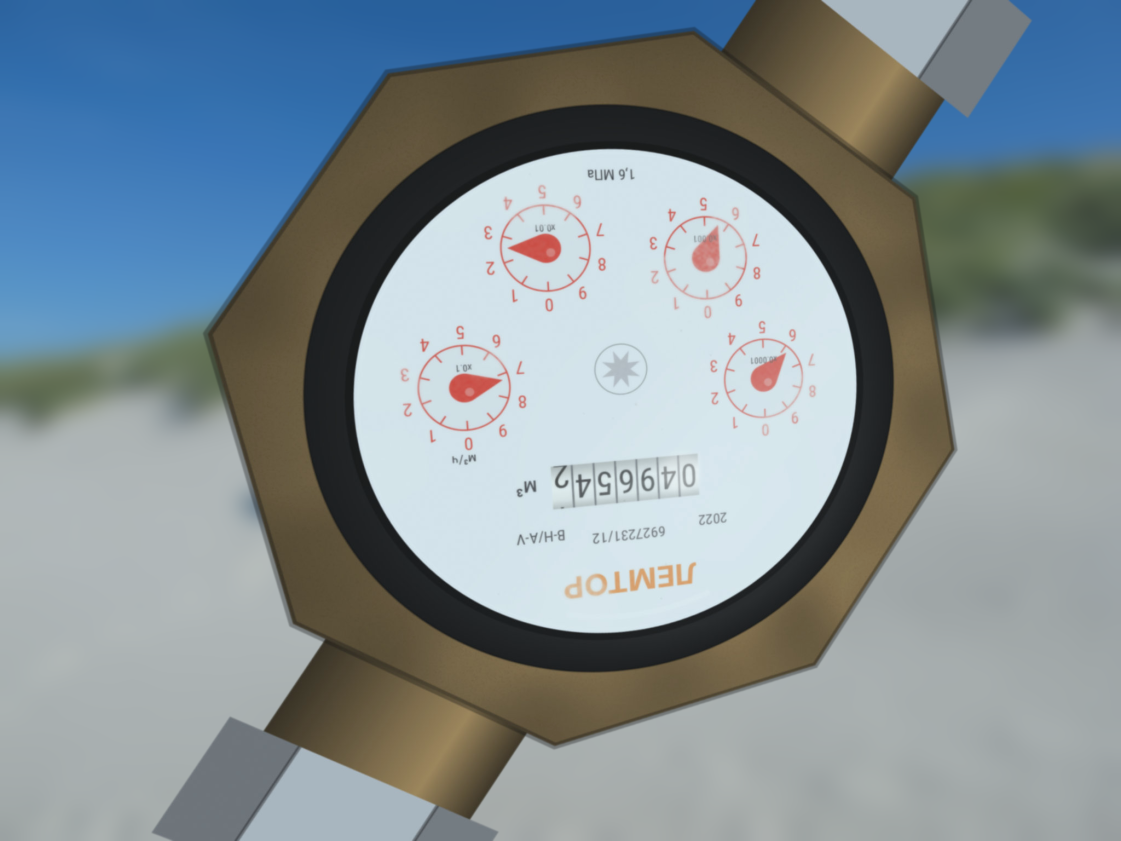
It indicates 496541.7256 m³
